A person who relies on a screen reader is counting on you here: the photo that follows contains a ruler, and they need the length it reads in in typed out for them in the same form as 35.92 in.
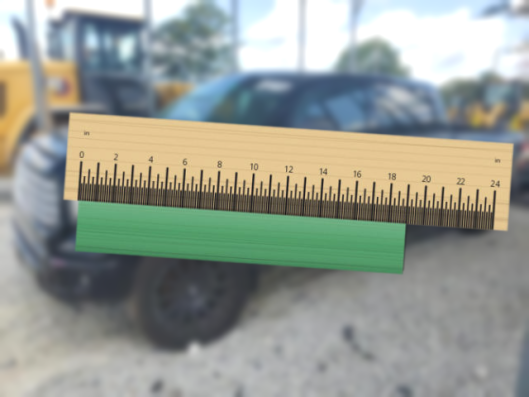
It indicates 19 in
